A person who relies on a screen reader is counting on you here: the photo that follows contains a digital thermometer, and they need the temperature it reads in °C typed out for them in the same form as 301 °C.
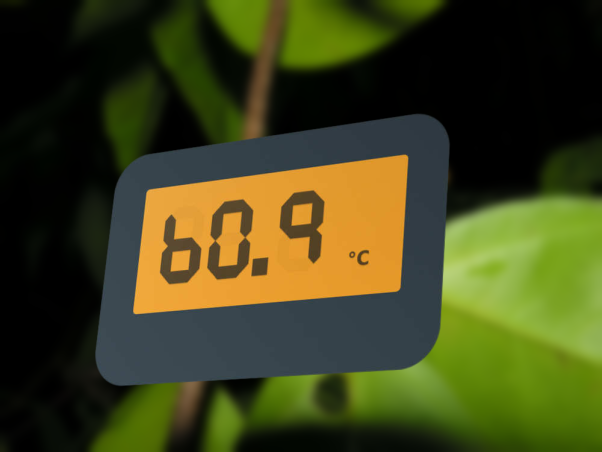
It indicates 60.9 °C
